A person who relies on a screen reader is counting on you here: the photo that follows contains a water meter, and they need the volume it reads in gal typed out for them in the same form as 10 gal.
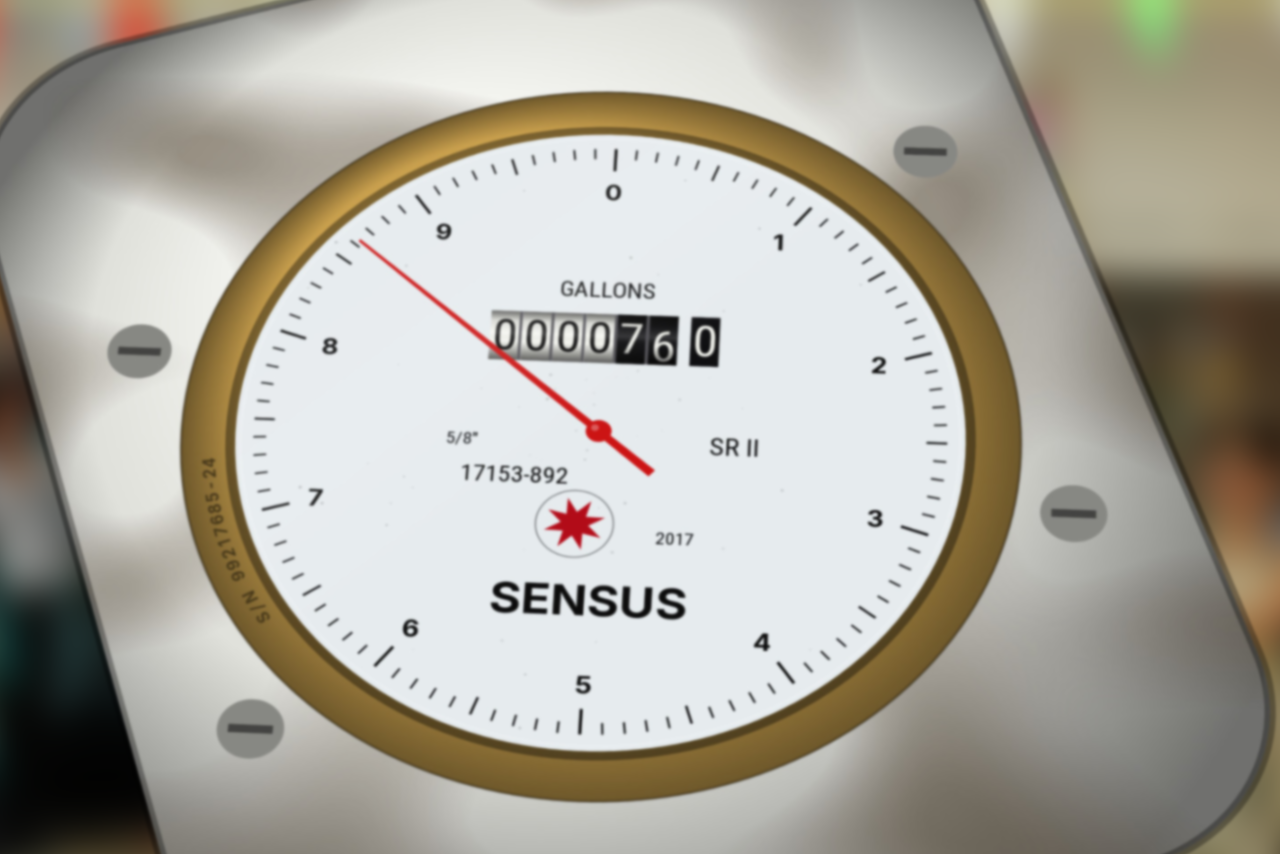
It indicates 758.6 gal
